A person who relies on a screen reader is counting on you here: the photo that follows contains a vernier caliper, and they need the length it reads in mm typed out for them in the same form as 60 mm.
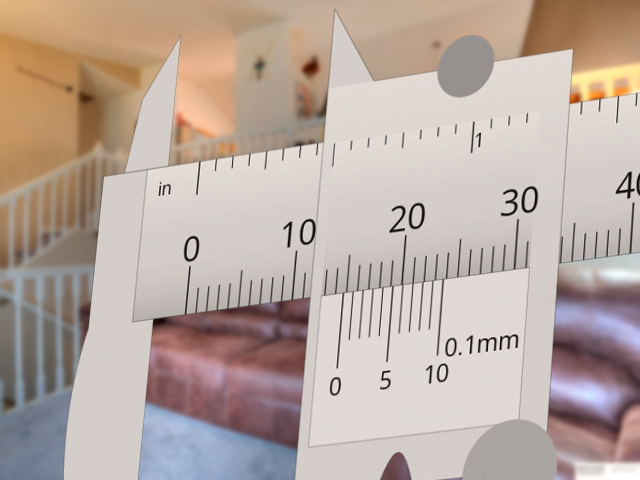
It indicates 14.7 mm
